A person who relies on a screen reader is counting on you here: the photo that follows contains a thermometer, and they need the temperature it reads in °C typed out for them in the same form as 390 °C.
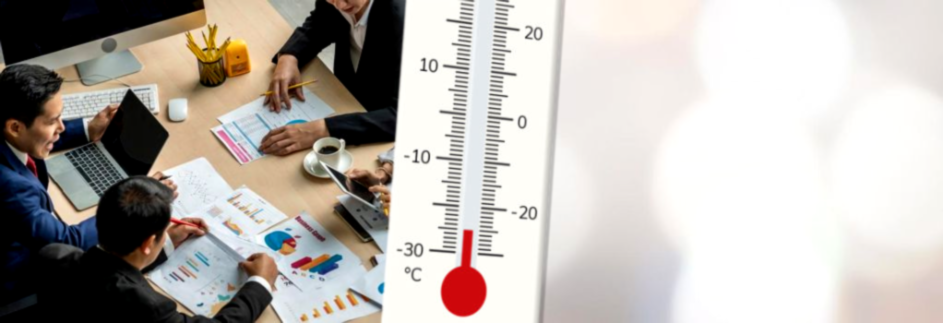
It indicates -25 °C
